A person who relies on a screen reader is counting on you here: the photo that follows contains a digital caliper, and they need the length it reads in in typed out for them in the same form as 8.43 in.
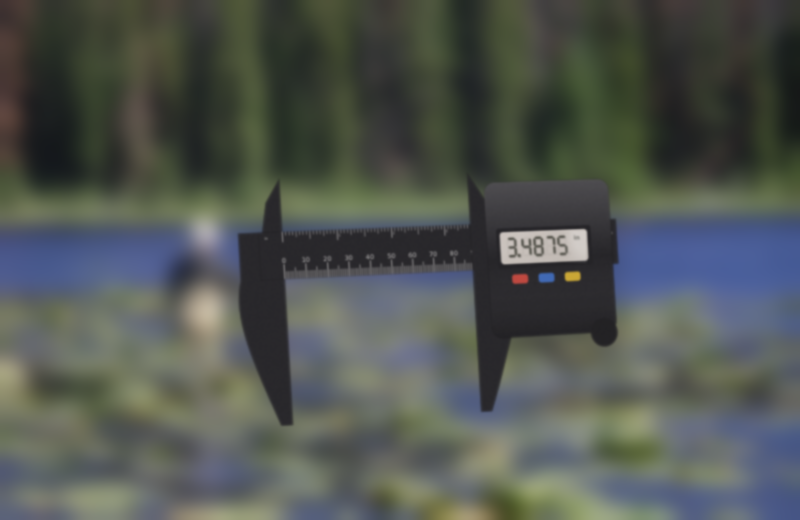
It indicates 3.4875 in
